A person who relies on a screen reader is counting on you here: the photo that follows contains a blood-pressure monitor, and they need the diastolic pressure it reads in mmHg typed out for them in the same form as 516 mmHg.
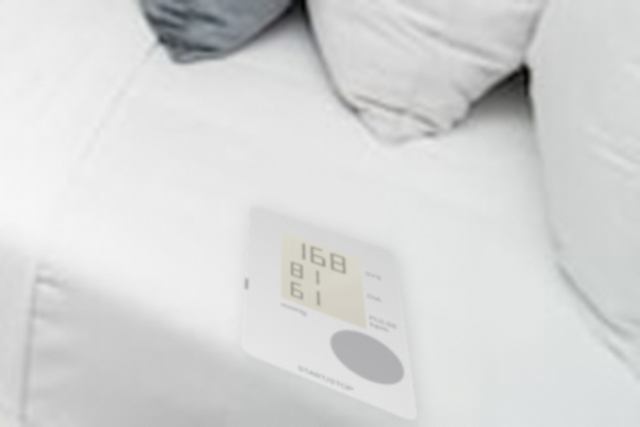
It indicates 81 mmHg
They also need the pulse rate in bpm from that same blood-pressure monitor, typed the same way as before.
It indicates 61 bpm
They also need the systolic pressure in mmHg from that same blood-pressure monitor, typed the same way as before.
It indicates 168 mmHg
